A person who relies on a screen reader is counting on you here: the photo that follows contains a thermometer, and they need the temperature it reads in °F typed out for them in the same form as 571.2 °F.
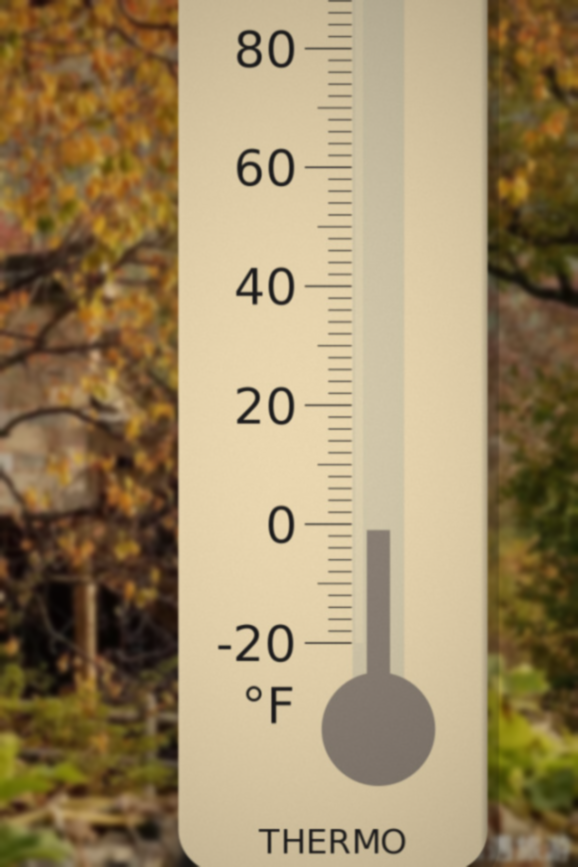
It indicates -1 °F
